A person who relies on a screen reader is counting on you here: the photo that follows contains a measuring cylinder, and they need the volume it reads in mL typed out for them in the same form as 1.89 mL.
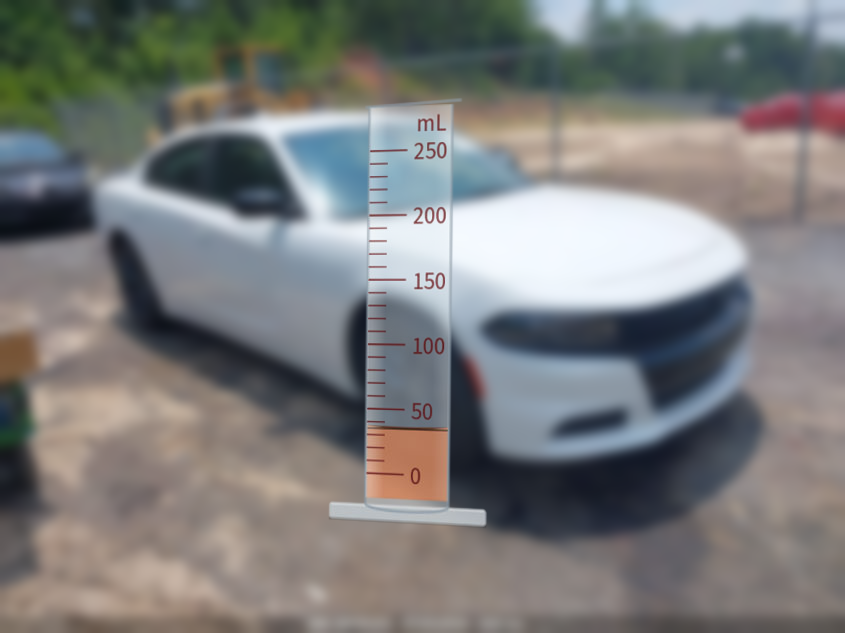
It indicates 35 mL
